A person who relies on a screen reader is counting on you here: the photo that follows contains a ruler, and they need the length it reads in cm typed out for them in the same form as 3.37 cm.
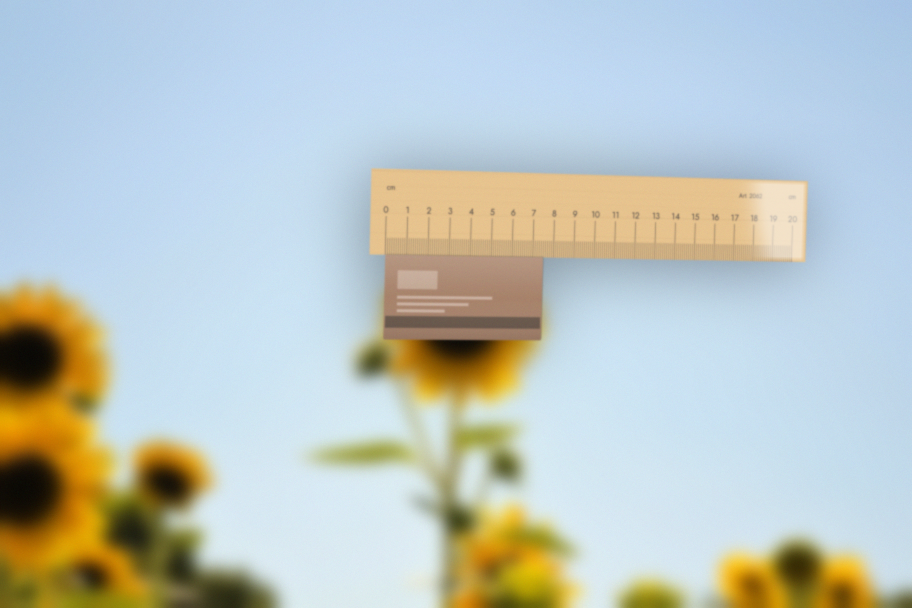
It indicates 7.5 cm
